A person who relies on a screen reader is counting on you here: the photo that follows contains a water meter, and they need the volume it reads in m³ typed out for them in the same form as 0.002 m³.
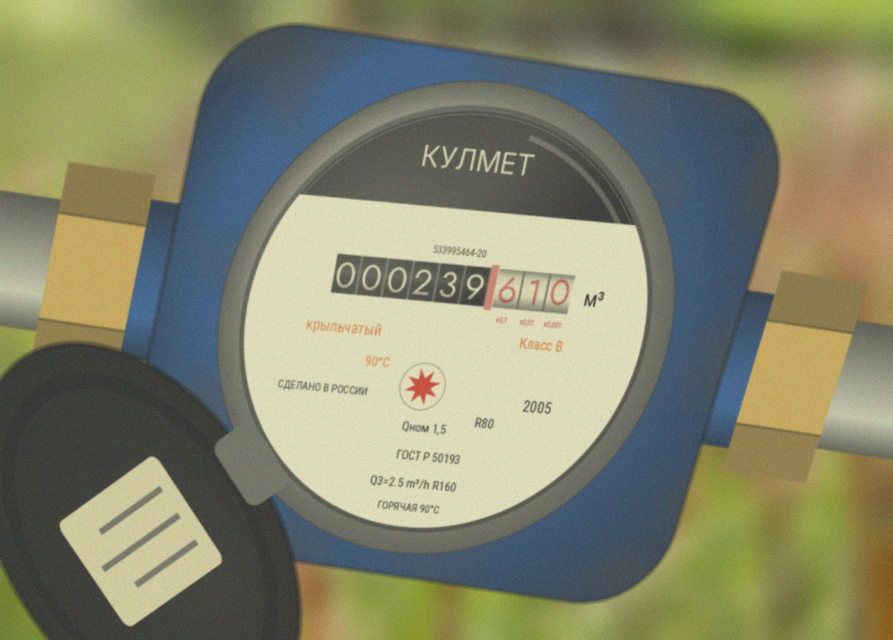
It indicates 239.610 m³
